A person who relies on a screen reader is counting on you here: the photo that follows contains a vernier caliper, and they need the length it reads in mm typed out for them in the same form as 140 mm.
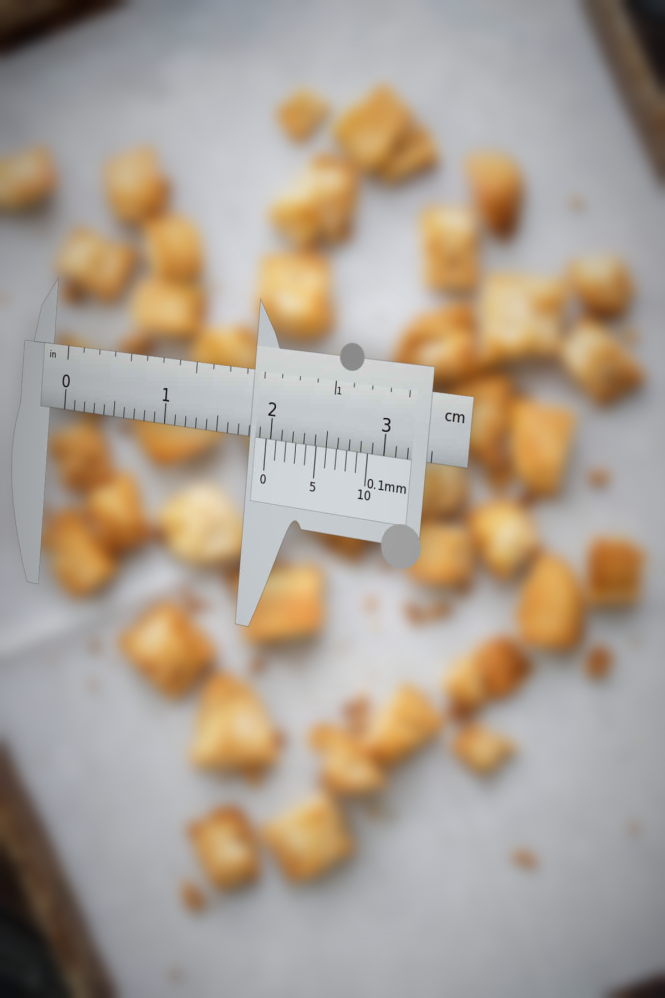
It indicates 19.6 mm
